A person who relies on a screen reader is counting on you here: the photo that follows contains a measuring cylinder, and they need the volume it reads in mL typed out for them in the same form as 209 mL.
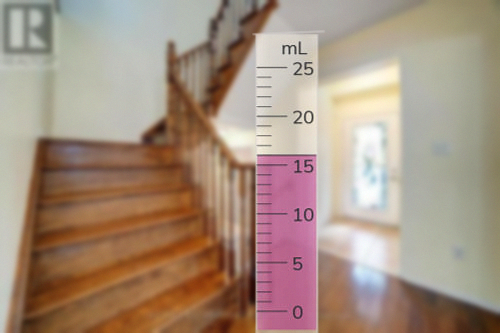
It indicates 16 mL
